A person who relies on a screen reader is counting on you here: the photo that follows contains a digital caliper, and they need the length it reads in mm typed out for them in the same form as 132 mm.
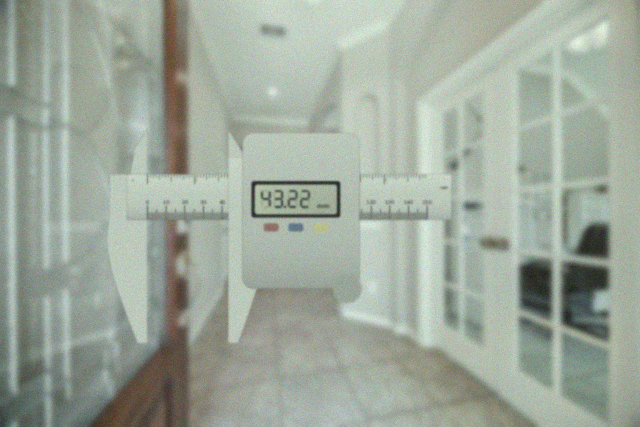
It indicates 43.22 mm
